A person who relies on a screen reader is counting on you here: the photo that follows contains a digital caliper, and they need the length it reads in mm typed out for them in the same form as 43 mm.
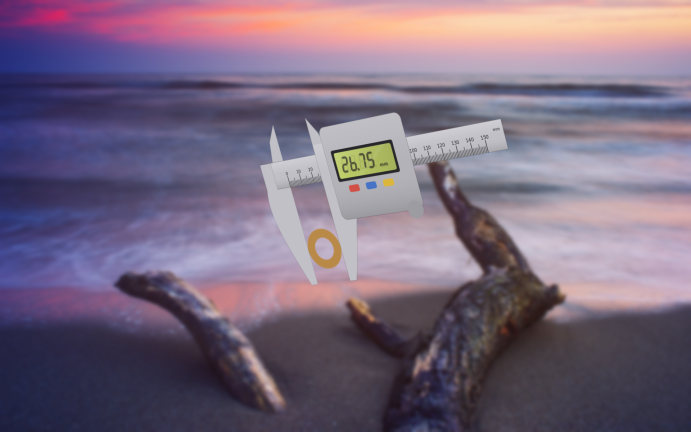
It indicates 26.75 mm
